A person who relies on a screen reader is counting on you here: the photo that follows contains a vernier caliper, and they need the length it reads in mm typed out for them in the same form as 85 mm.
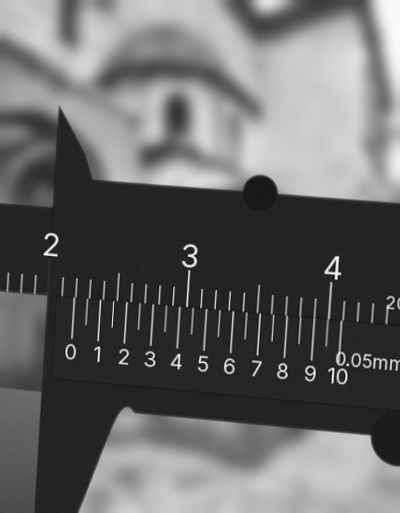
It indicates 21.9 mm
